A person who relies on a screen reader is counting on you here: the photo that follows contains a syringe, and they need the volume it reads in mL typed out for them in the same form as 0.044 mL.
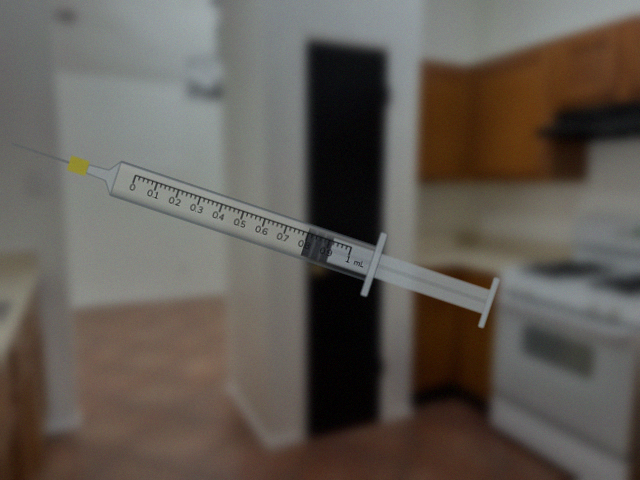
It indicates 0.8 mL
